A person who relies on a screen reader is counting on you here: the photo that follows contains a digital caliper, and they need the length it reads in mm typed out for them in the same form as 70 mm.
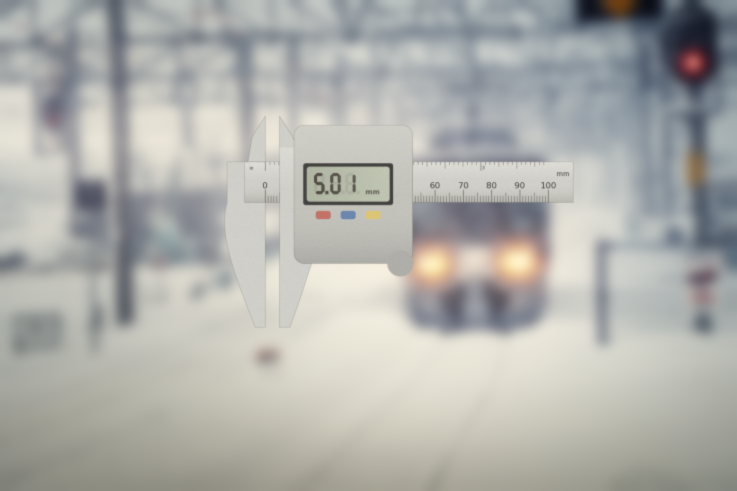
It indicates 5.01 mm
